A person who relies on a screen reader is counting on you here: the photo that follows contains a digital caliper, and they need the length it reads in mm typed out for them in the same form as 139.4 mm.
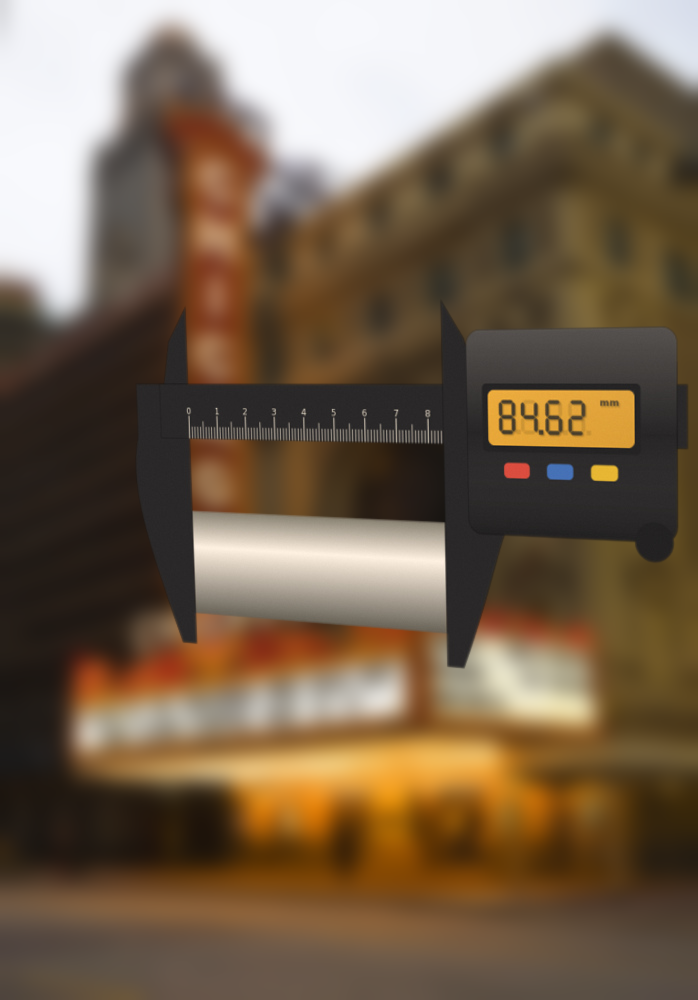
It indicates 84.62 mm
